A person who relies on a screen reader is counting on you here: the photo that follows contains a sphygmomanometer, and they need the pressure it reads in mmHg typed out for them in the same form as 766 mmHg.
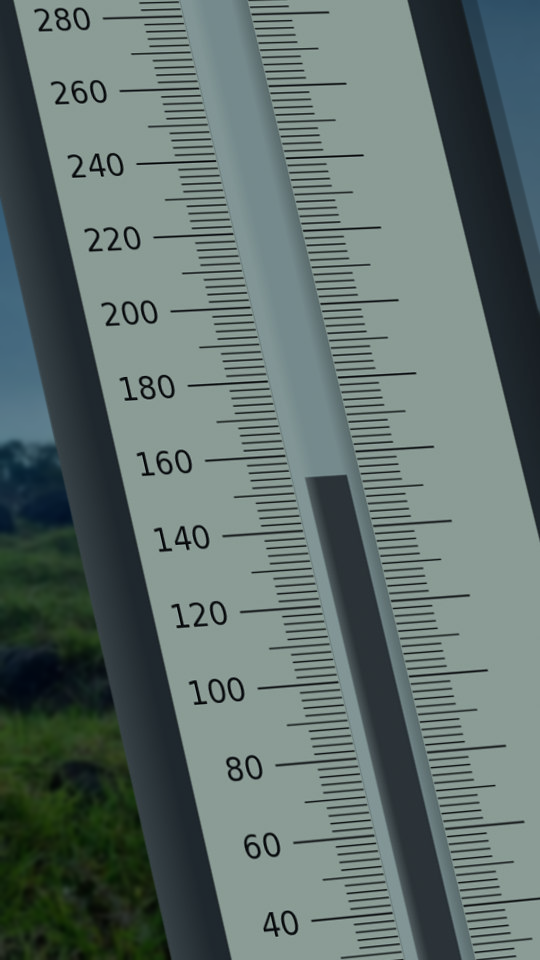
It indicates 154 mmHg
